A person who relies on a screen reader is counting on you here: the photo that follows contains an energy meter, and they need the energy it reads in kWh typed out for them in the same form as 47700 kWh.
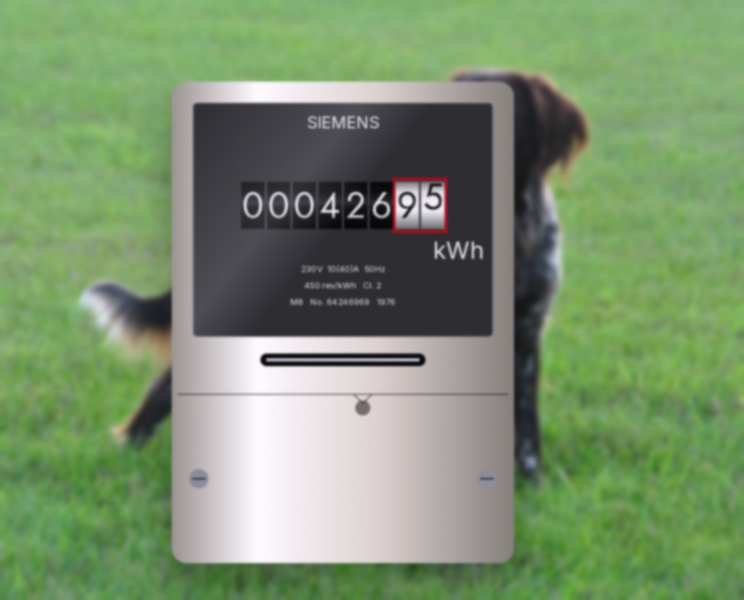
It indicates 426.95 kWh
